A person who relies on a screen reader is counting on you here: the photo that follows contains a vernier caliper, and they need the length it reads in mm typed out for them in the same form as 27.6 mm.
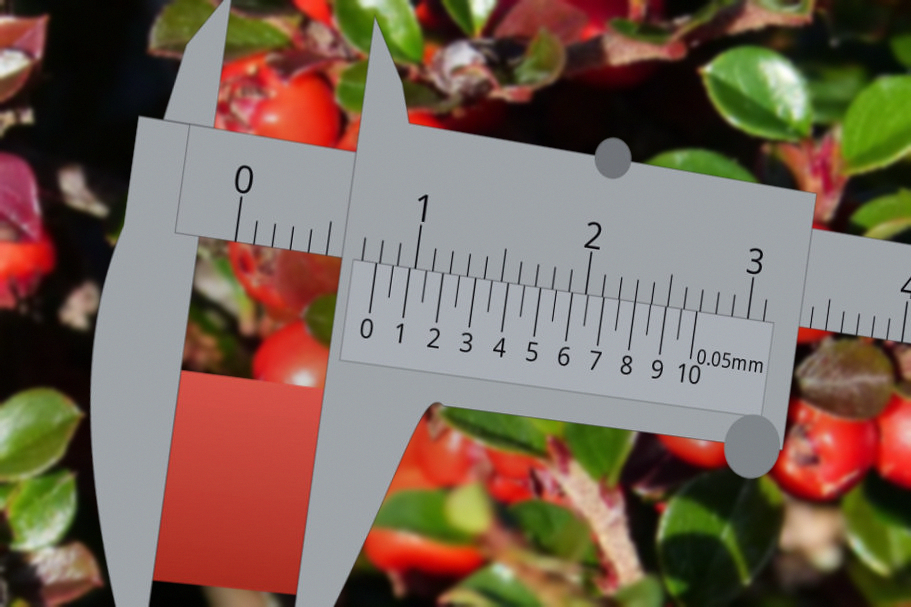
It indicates 7.8 mm
